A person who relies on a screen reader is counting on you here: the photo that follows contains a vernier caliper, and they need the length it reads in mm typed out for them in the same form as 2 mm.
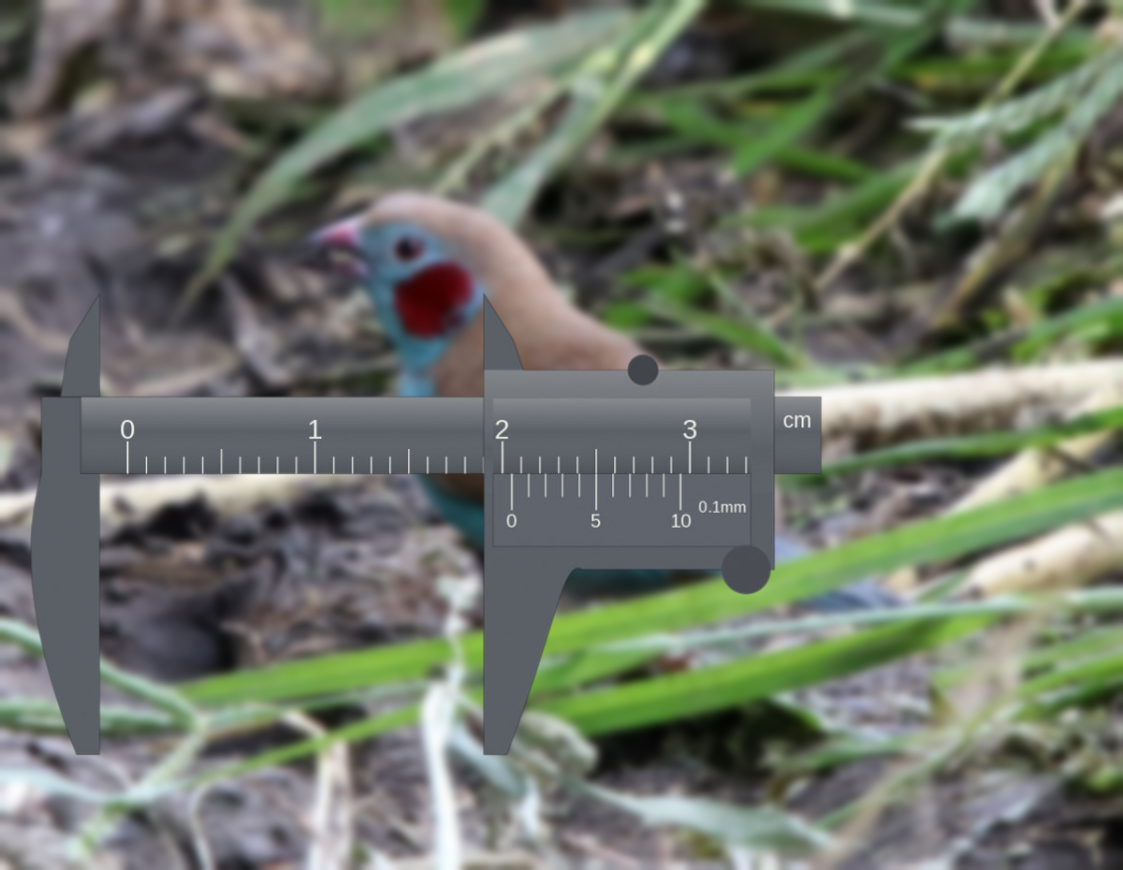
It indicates 20.5 mm
